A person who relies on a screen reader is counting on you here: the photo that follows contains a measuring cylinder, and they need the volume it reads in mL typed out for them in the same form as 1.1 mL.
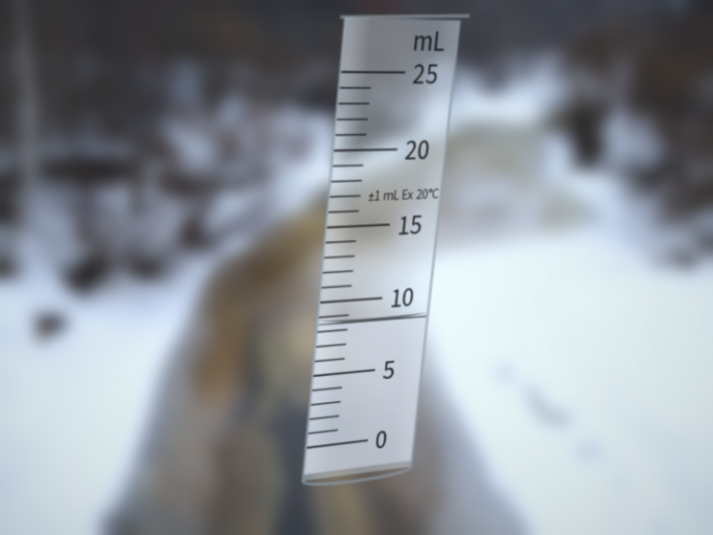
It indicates 8.5 mL
